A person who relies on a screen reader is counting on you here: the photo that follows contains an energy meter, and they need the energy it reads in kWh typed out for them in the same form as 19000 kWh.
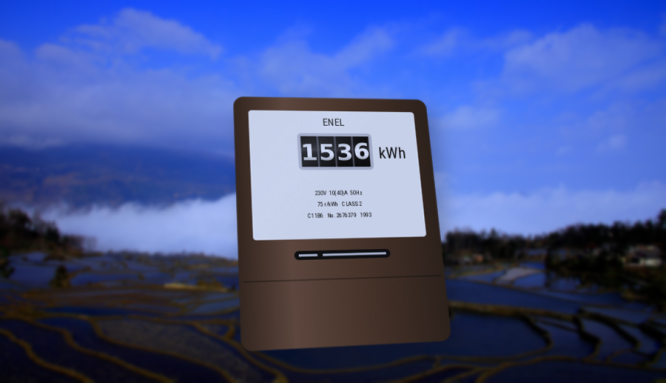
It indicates 1536 kWh
